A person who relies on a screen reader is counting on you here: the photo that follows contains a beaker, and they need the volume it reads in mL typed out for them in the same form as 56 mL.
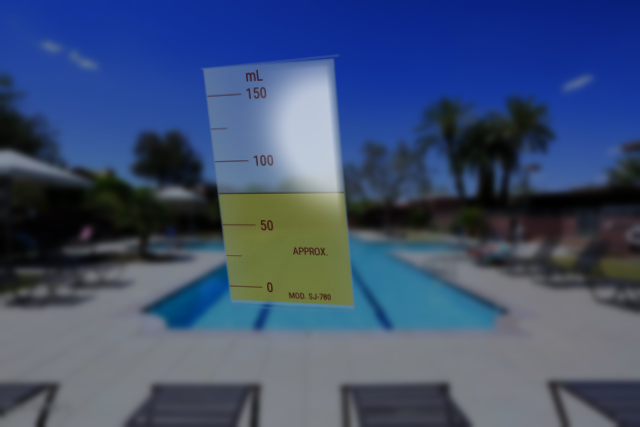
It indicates 75 mL
